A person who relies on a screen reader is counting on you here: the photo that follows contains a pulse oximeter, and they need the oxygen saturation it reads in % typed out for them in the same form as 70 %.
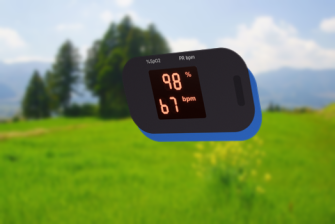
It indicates 98 %
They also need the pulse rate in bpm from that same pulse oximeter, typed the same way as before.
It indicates 67 bpm
